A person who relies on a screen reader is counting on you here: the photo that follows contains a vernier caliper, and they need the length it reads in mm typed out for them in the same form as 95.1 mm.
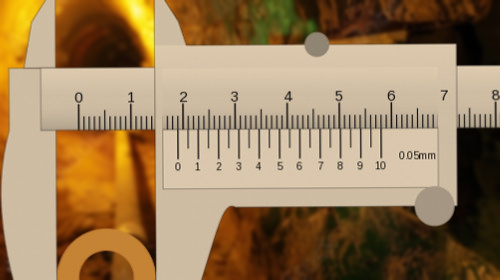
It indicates 19.0 mm
